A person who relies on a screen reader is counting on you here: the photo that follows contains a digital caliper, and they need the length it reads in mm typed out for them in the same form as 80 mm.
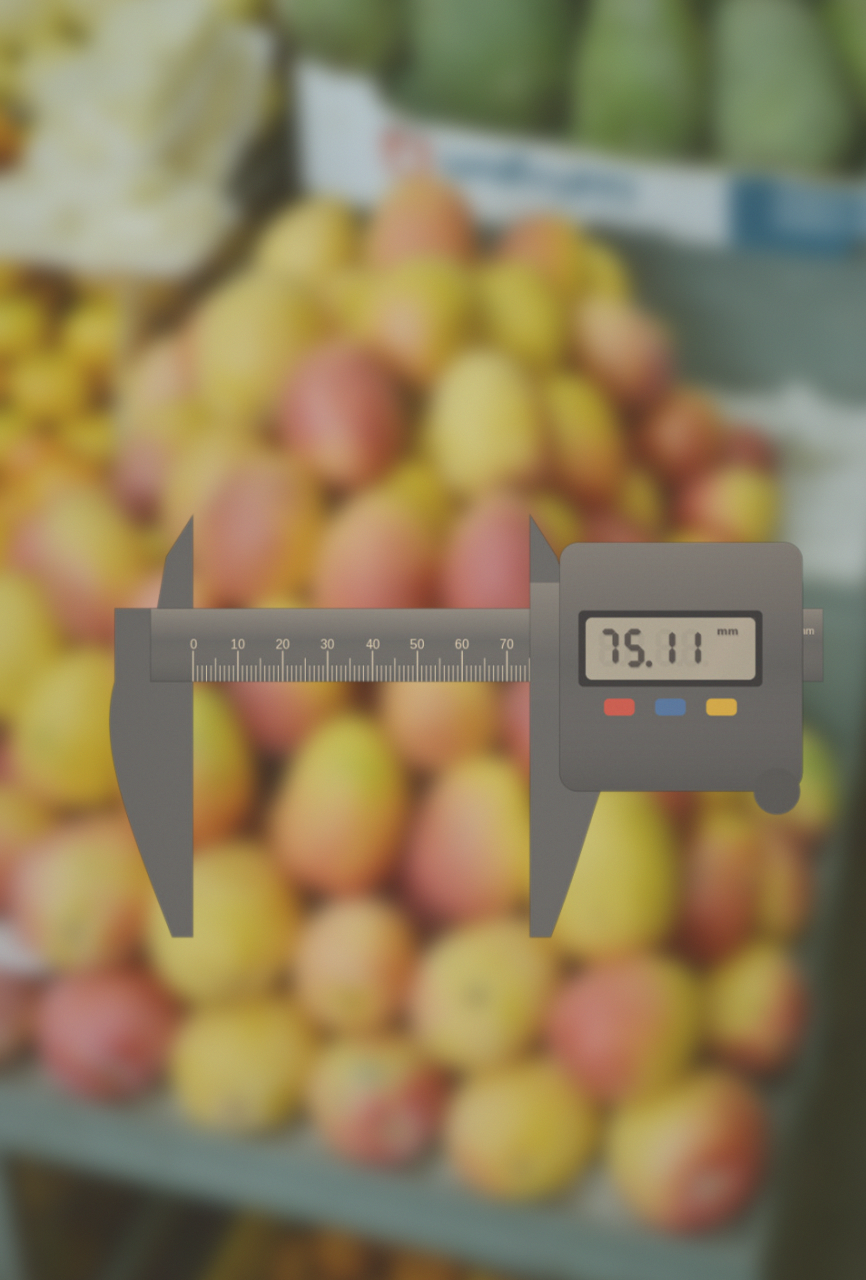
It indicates 75.11 mm
